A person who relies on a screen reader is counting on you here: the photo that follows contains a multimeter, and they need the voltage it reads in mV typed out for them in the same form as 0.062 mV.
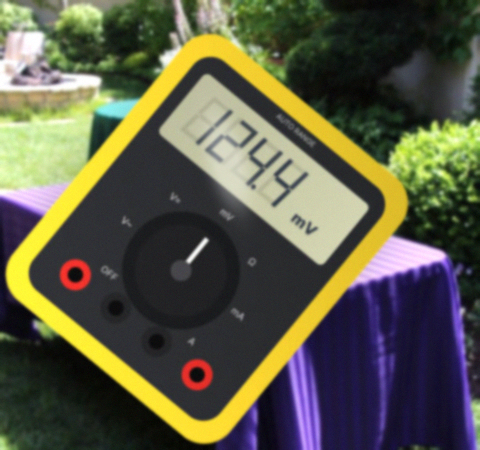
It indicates 124.4 mV
